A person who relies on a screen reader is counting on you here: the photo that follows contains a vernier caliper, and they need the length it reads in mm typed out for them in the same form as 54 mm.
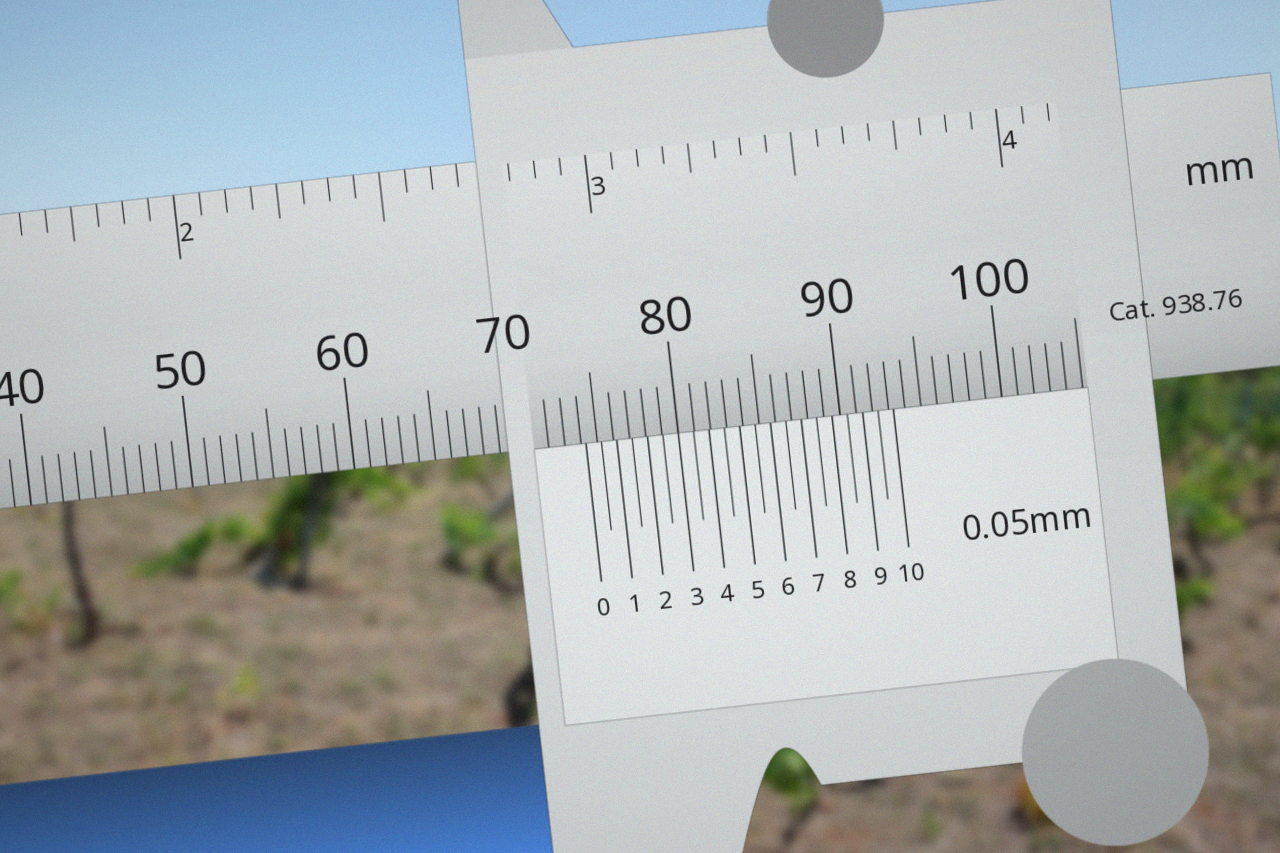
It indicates 74.3 mm
